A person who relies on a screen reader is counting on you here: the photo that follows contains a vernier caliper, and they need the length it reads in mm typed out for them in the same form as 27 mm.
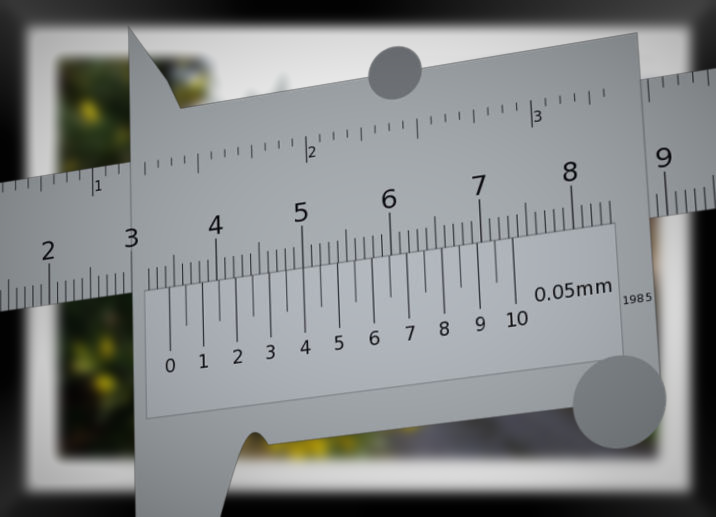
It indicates 34.4 mm
